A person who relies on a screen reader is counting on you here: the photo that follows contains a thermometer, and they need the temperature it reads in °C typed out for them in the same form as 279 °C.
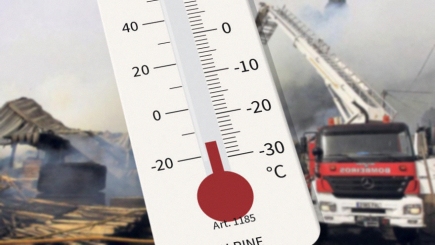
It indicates -26 °C
